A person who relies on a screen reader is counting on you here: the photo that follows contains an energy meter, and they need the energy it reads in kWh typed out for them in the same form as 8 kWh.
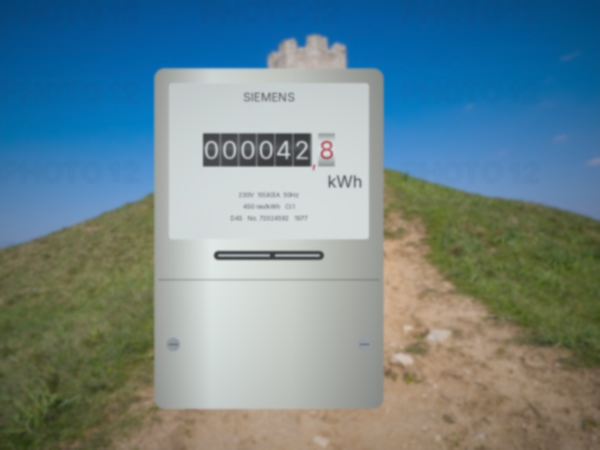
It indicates 42.8 kWh
